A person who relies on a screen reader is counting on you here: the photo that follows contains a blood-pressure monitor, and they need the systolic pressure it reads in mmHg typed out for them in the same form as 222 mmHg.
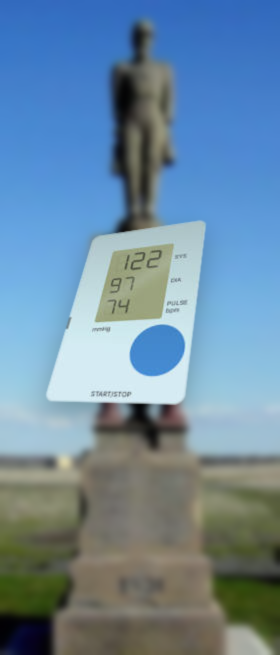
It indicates 122 mmHg
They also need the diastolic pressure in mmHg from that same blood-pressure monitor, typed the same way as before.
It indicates 97 mmHg
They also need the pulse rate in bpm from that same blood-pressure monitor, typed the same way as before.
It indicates 74 bpm
